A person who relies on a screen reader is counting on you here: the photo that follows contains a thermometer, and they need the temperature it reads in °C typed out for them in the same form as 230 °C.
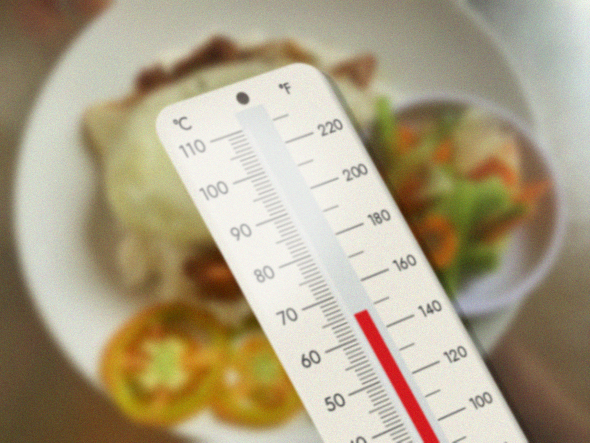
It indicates 65 °C
